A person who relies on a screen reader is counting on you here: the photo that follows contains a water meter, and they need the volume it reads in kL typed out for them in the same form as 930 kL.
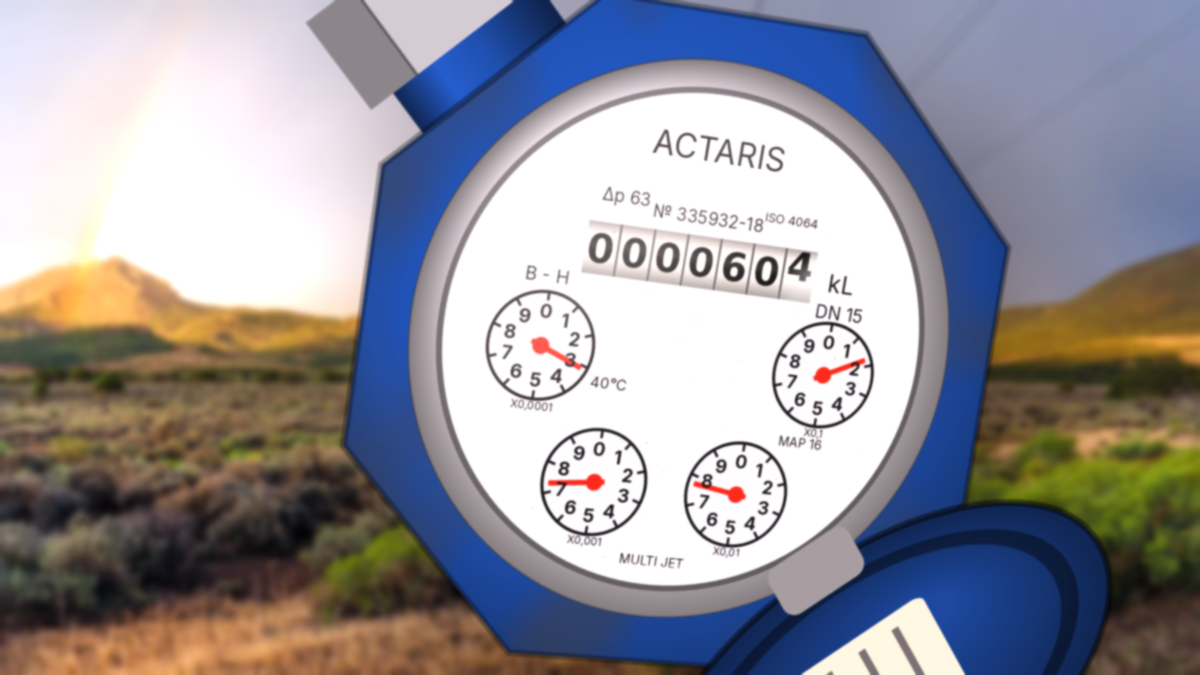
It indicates 604.1773 kL
